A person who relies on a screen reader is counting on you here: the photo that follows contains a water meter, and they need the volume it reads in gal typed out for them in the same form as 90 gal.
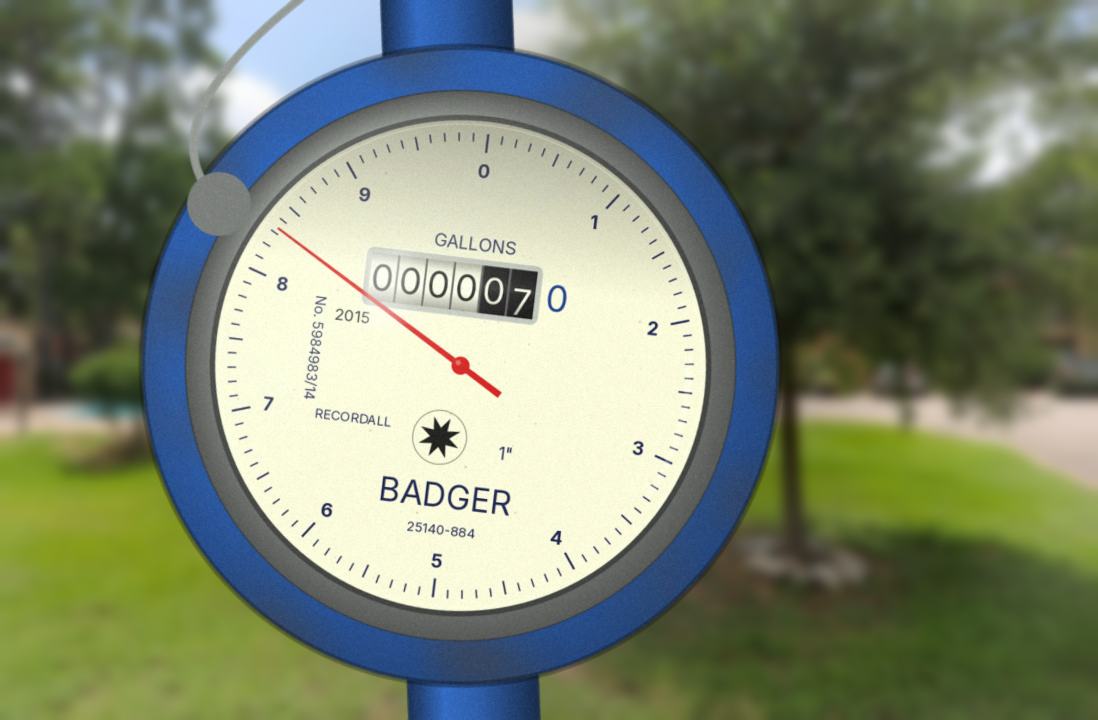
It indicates 68.3 gal
